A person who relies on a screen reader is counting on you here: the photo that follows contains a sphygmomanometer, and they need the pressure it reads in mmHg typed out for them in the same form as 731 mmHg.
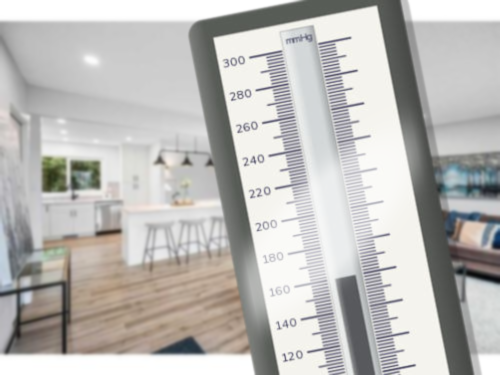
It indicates 160 mmHg
